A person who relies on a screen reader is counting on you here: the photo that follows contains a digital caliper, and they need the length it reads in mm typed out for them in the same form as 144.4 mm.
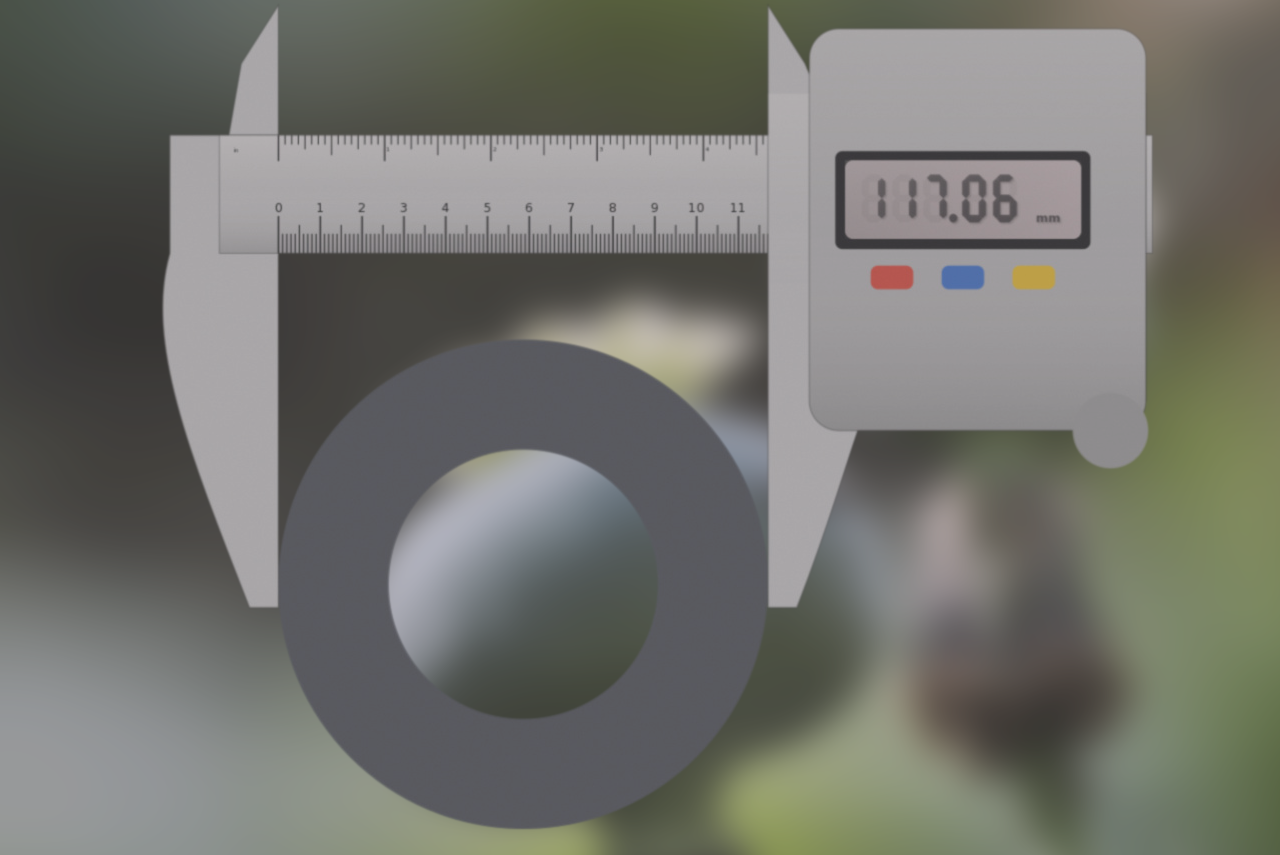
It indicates 117.06 mm
